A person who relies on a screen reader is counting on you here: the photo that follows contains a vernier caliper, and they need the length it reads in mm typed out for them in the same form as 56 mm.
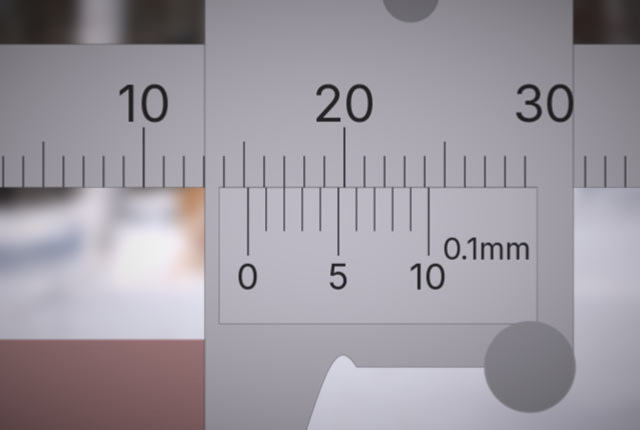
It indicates 15.2 mm
